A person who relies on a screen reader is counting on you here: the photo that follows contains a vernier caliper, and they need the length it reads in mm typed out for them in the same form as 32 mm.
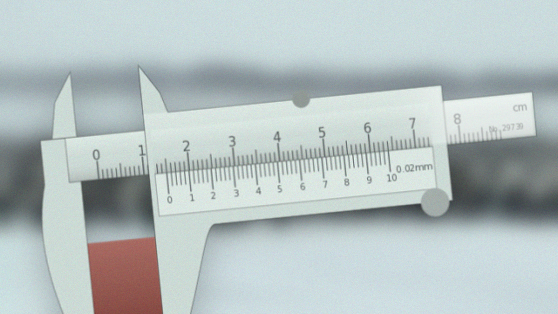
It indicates 15.0 mm
